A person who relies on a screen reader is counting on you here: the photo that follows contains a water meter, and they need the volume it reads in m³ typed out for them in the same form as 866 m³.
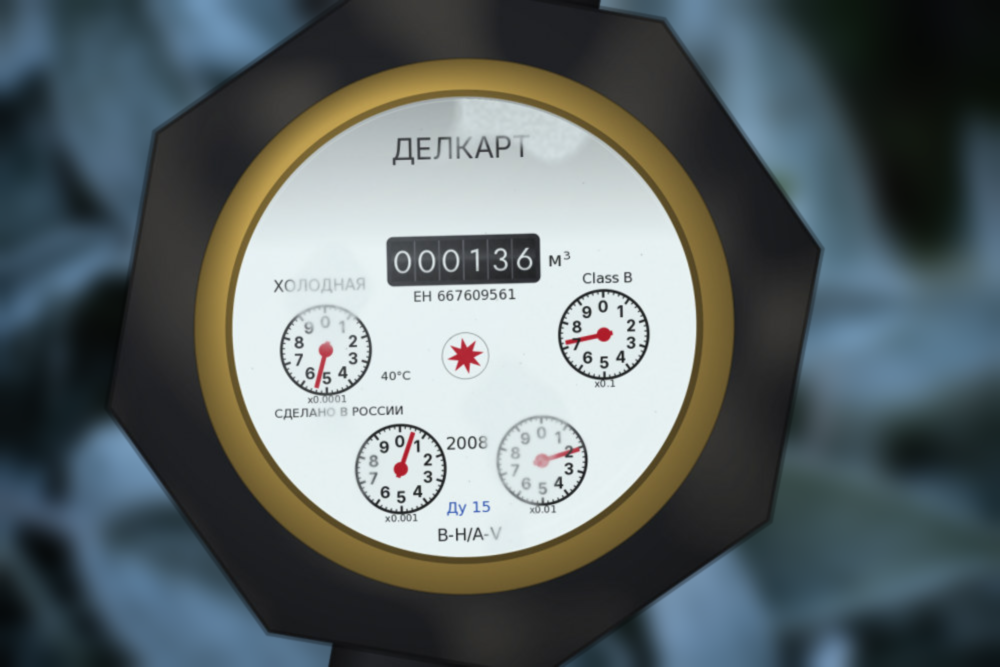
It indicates 136.7205 m³
